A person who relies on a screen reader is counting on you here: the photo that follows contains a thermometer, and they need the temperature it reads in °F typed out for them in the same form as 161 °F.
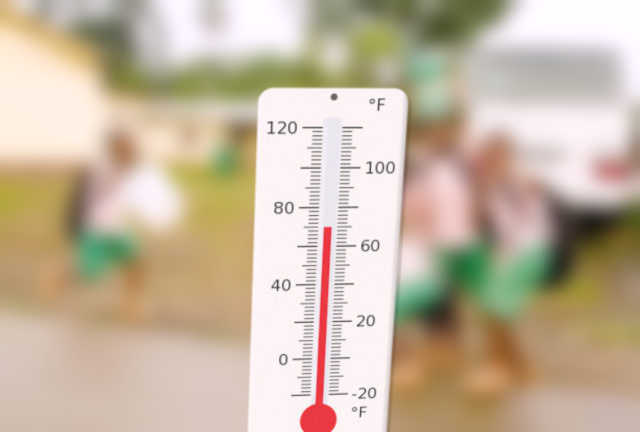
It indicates 70 °F
